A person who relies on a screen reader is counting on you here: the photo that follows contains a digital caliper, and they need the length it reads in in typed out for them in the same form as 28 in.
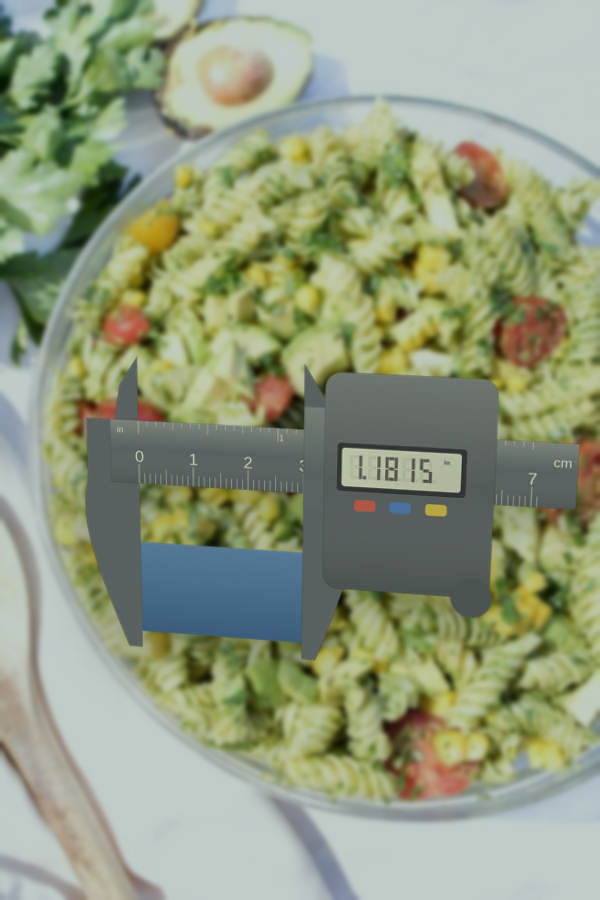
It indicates 1.1815 in
